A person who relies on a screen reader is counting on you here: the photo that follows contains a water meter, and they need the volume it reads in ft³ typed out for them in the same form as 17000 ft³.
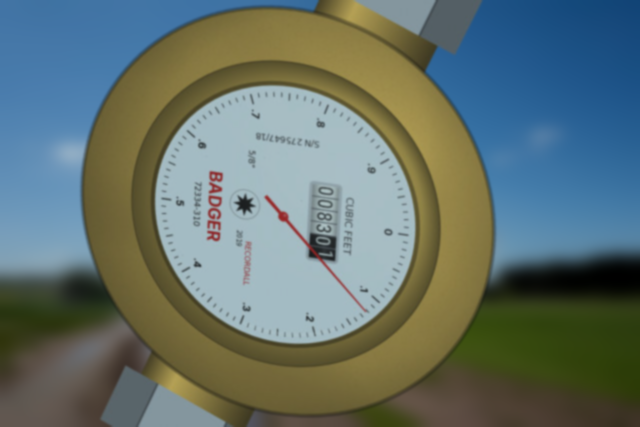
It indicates 8301.12 ft³
